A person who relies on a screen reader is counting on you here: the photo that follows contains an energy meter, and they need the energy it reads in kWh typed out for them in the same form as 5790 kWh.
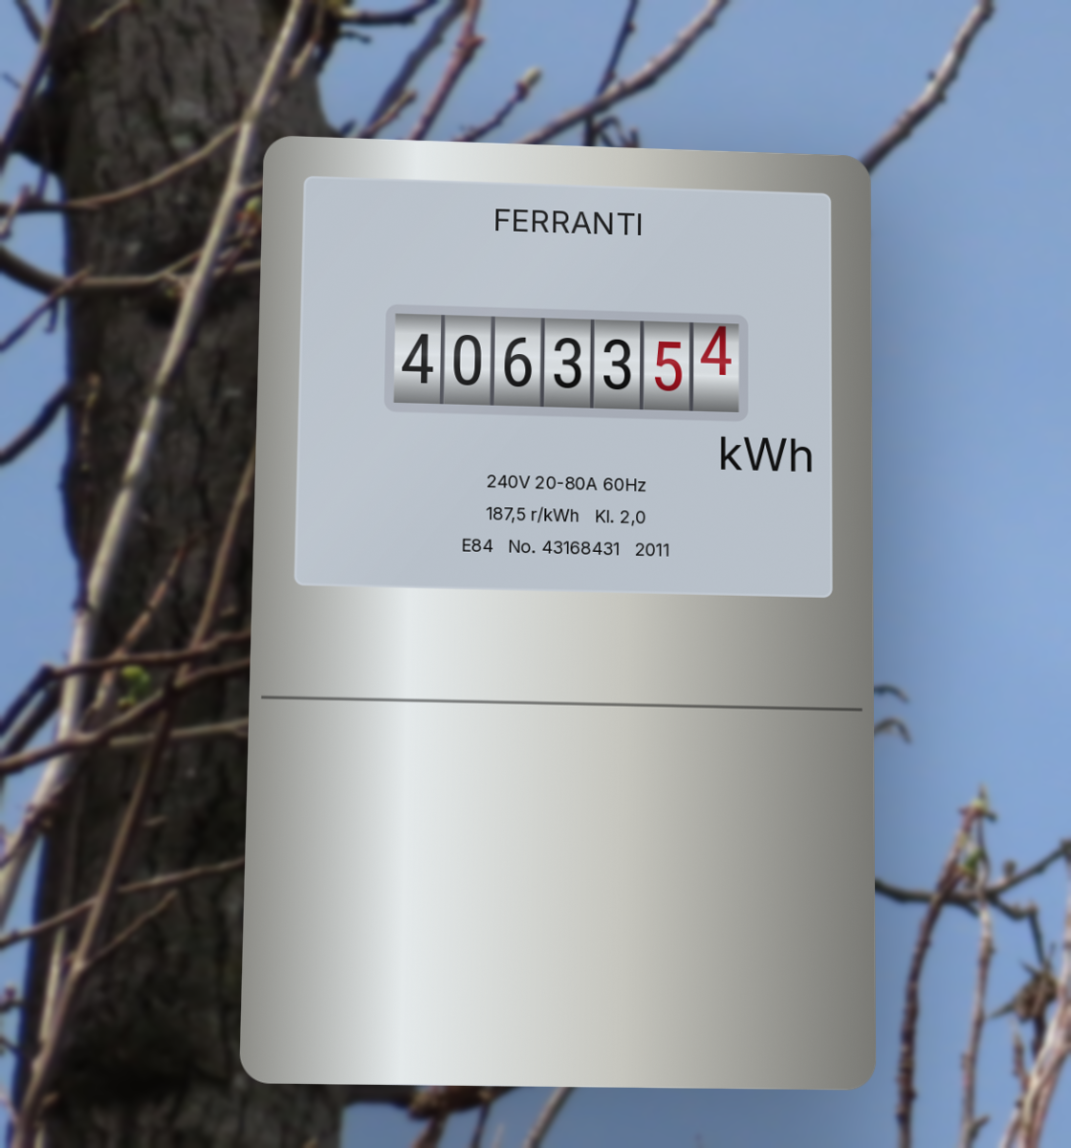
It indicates 40633.54 kWh
